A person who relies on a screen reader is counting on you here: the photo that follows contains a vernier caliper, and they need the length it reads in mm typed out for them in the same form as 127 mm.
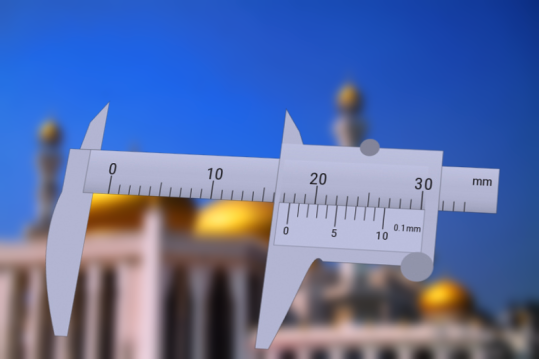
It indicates 17.6 mm
